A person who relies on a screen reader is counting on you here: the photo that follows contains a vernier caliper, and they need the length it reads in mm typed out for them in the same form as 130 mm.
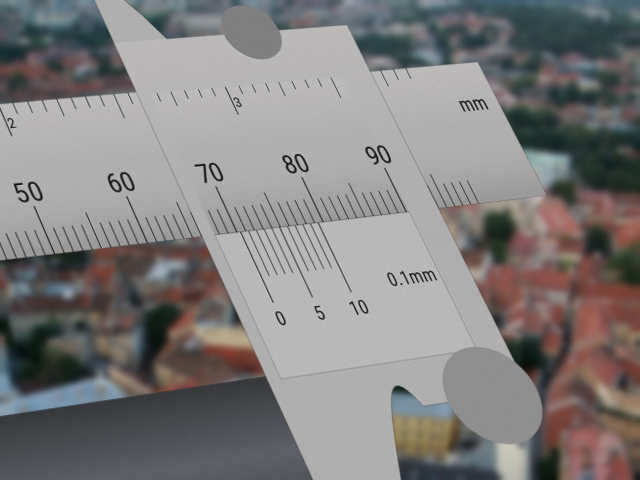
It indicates 70.4 mm
